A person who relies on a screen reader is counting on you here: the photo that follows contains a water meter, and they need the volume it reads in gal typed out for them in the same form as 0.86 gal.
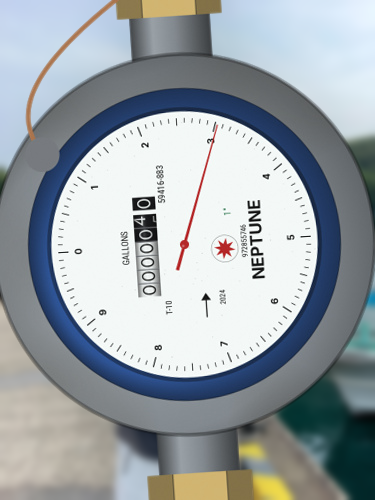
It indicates 43.0 gal
